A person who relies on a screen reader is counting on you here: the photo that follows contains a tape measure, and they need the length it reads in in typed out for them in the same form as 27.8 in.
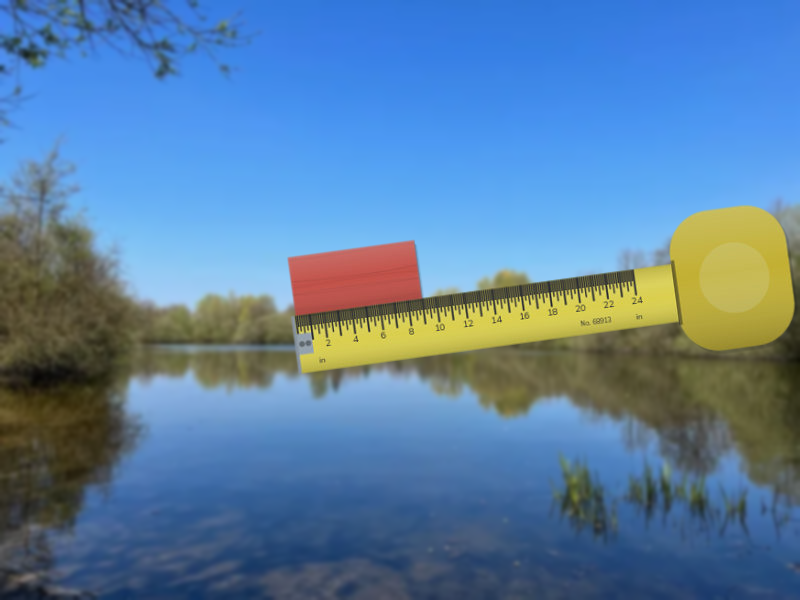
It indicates 9 in
